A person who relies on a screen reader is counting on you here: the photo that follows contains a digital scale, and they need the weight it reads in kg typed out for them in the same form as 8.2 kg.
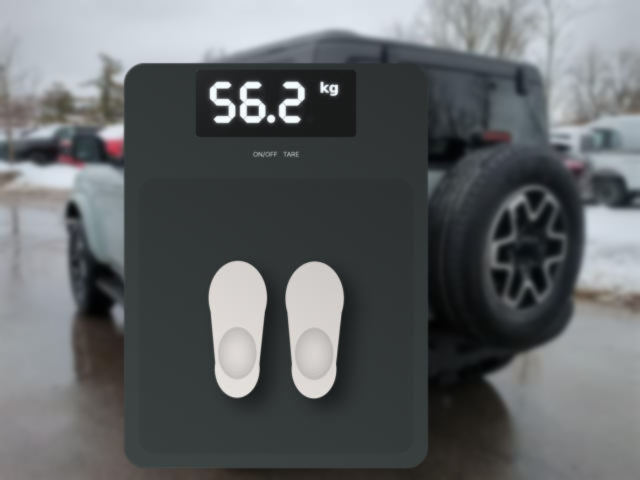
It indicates 56.2 kg
